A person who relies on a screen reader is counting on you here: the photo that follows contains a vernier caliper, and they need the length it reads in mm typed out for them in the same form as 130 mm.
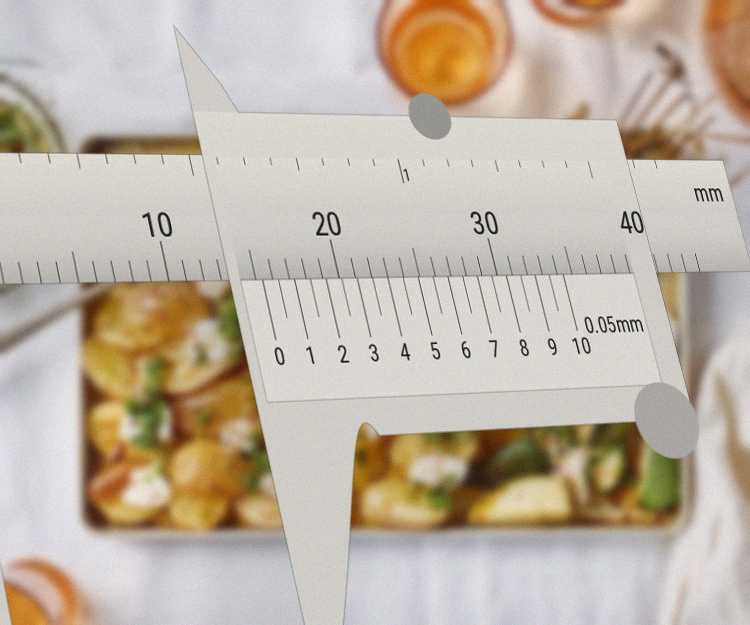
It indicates 15.4 mm
